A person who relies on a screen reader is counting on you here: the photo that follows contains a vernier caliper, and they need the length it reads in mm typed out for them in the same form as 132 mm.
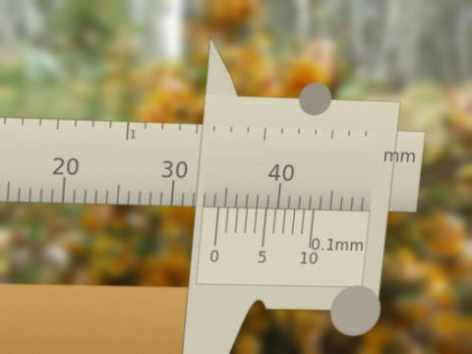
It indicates 34.4 mm
